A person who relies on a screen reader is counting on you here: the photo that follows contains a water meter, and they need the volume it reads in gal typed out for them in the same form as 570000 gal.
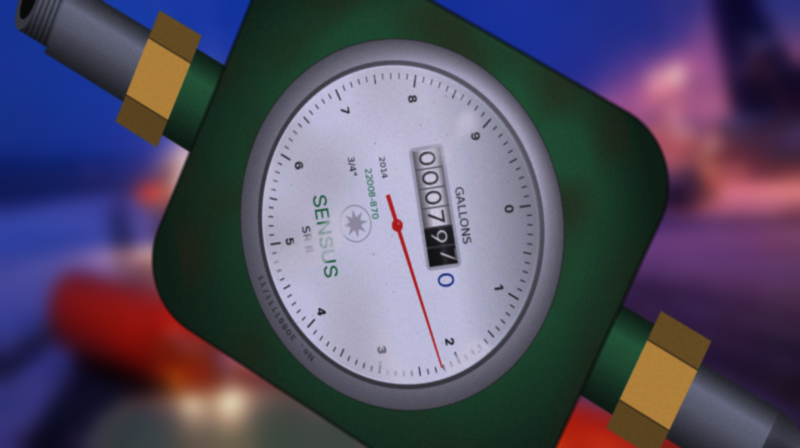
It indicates 7972.2 gal
